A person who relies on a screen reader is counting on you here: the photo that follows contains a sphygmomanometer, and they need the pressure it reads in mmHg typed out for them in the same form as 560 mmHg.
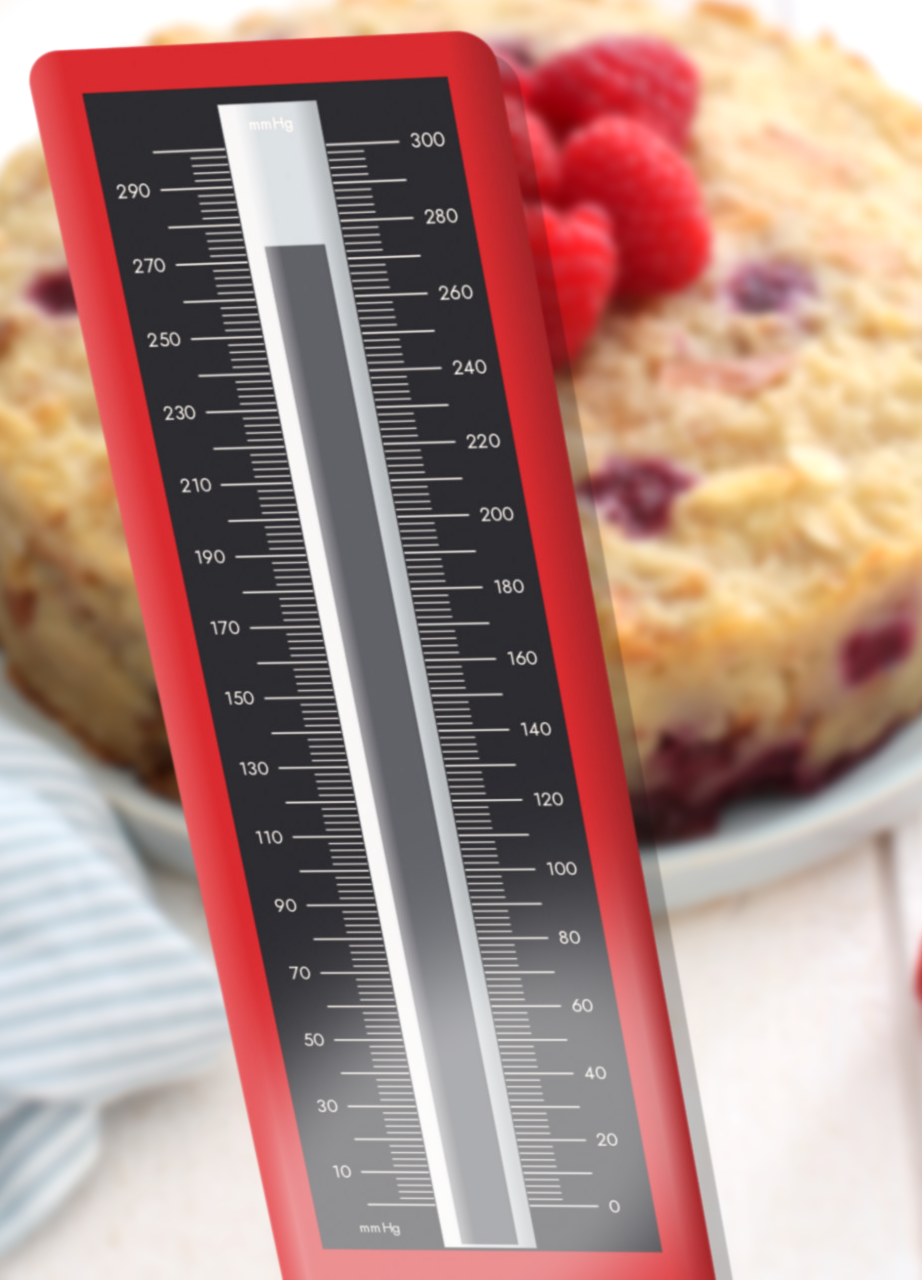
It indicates 274 mmHg
